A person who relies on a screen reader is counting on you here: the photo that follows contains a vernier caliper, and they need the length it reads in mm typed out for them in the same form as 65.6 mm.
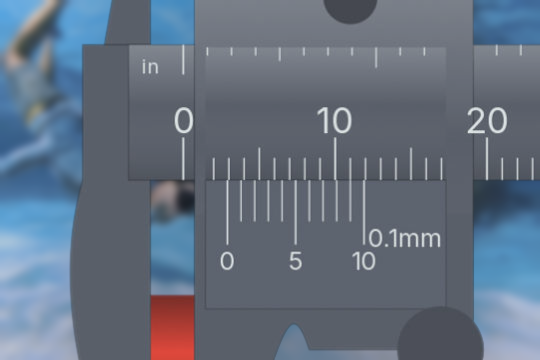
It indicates 2.9 mm
